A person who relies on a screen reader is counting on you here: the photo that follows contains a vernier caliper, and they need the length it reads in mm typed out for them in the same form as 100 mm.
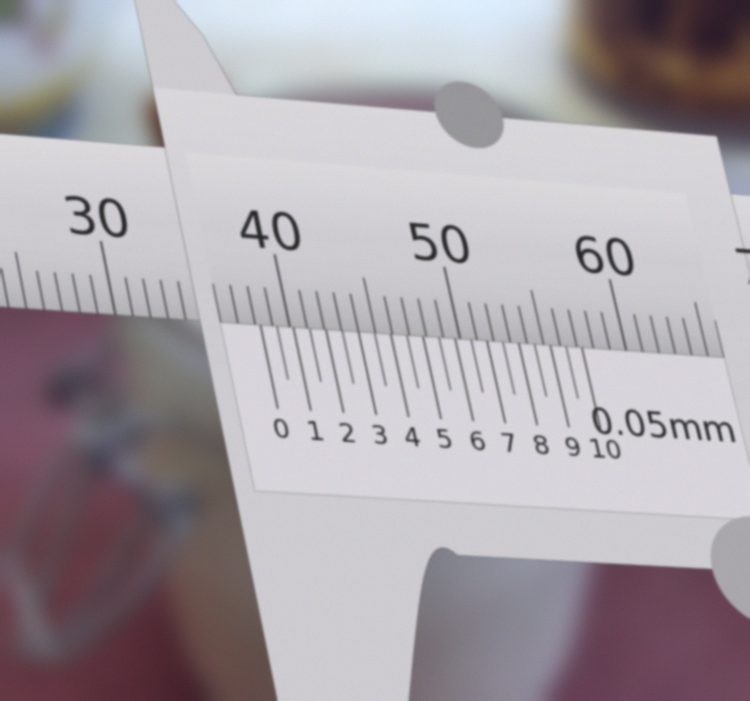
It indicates 38.3 mm
